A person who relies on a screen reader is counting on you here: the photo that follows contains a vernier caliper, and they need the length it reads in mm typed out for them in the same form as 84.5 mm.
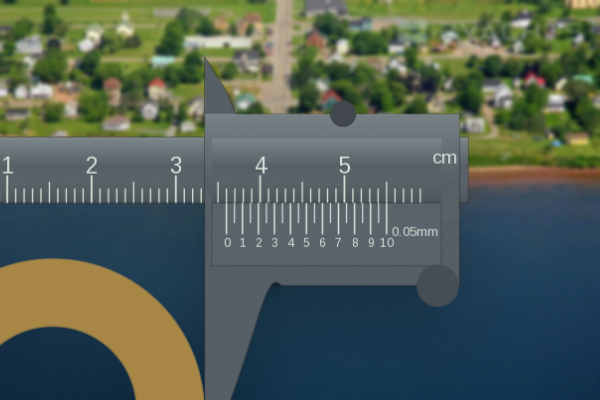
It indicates 36.0 mm
